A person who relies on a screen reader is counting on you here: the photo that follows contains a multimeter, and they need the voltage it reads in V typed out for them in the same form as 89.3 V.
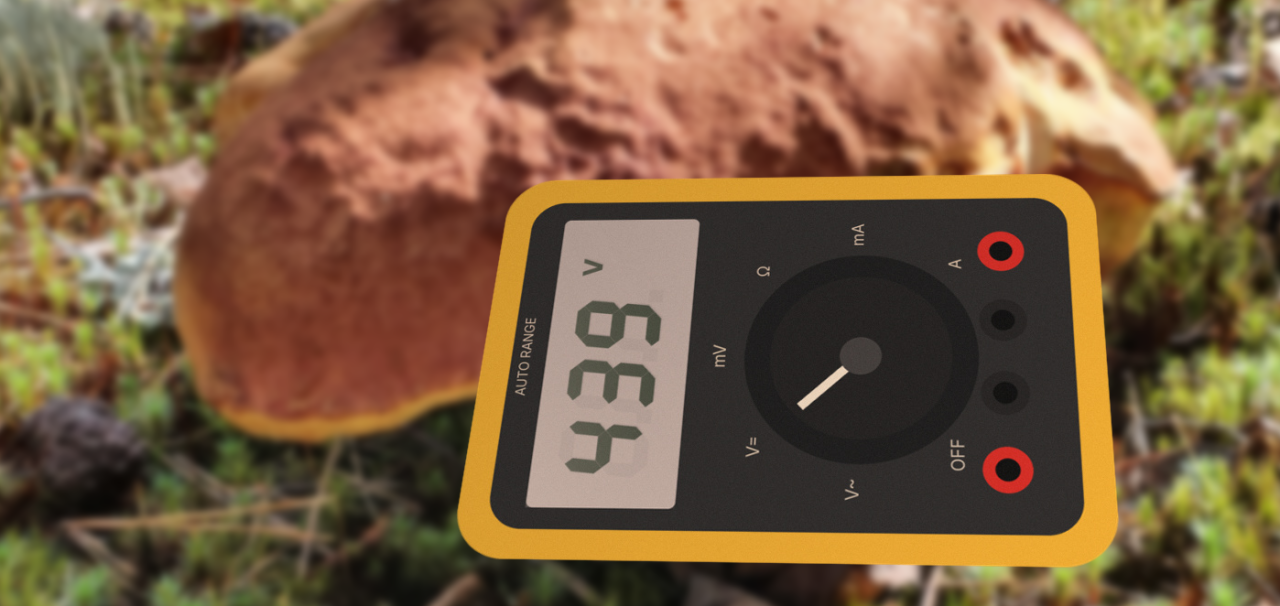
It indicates 439 V
